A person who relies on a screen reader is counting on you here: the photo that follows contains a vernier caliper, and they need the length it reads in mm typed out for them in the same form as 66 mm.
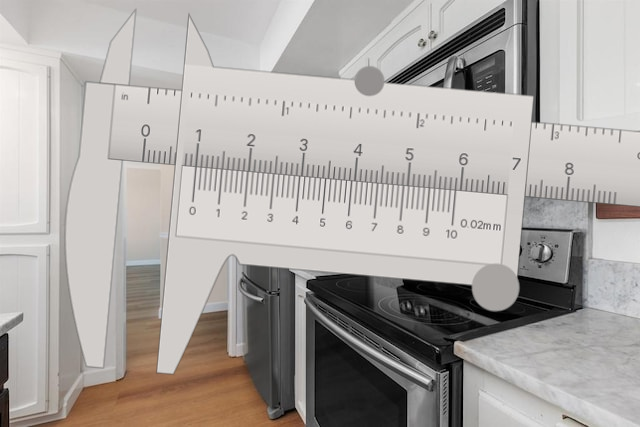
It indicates 10.0 mm
